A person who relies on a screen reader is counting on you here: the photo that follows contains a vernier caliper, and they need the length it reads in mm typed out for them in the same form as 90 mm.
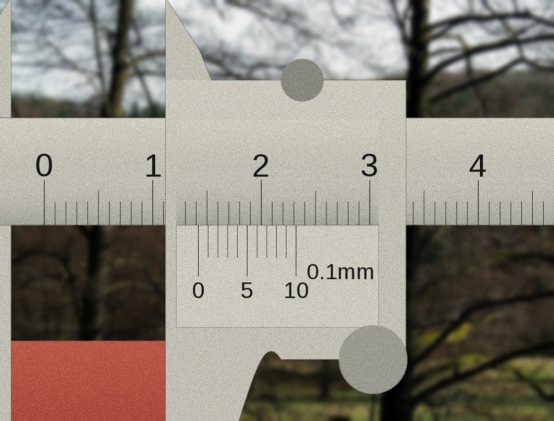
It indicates 14.2 mm
